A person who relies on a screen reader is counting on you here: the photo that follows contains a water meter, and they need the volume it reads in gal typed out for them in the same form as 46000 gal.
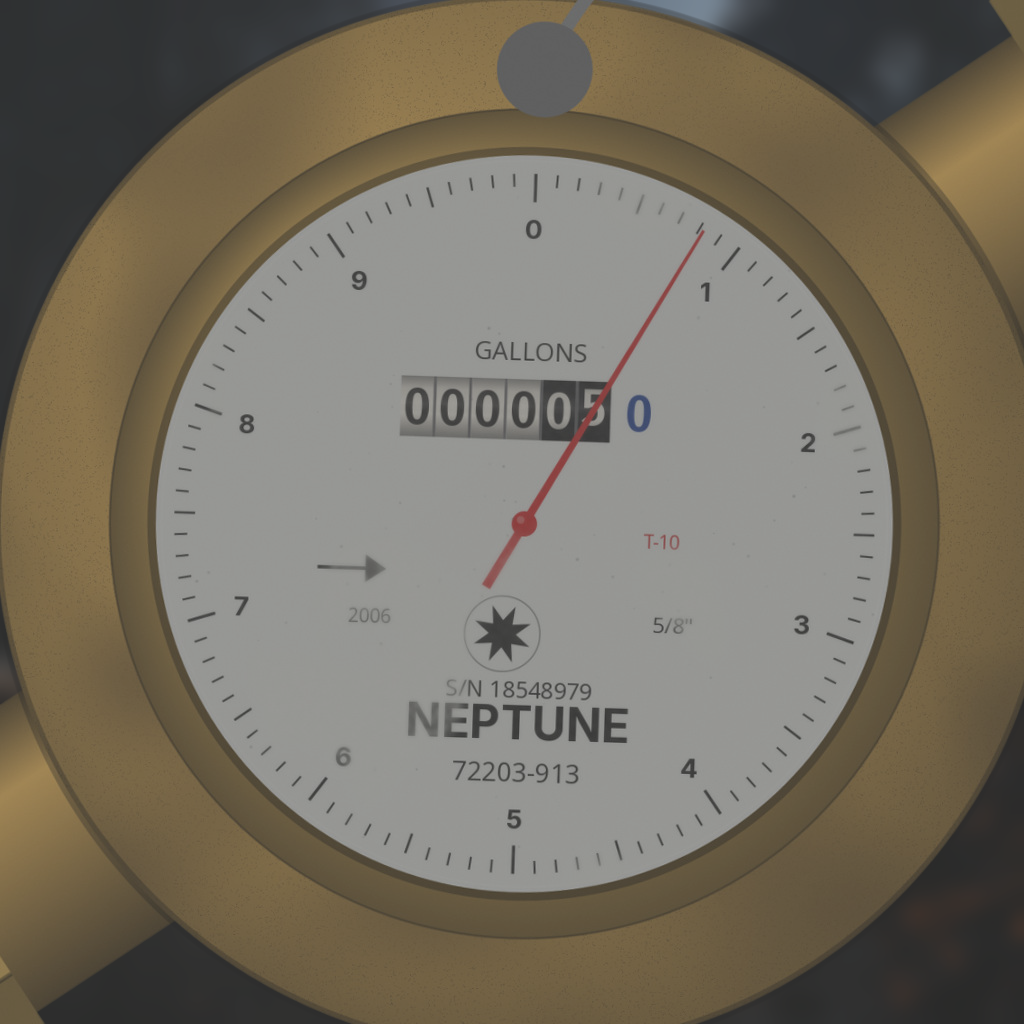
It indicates 50.8 gal
